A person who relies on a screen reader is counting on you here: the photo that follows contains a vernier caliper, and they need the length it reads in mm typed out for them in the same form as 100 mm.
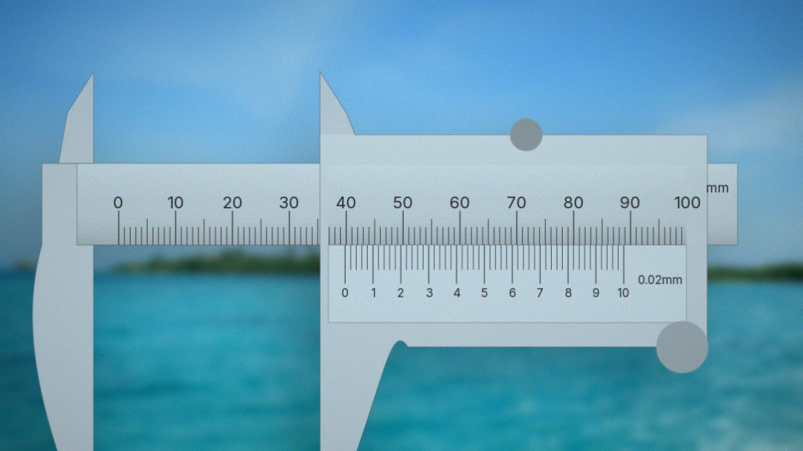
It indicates 39.8 mm
